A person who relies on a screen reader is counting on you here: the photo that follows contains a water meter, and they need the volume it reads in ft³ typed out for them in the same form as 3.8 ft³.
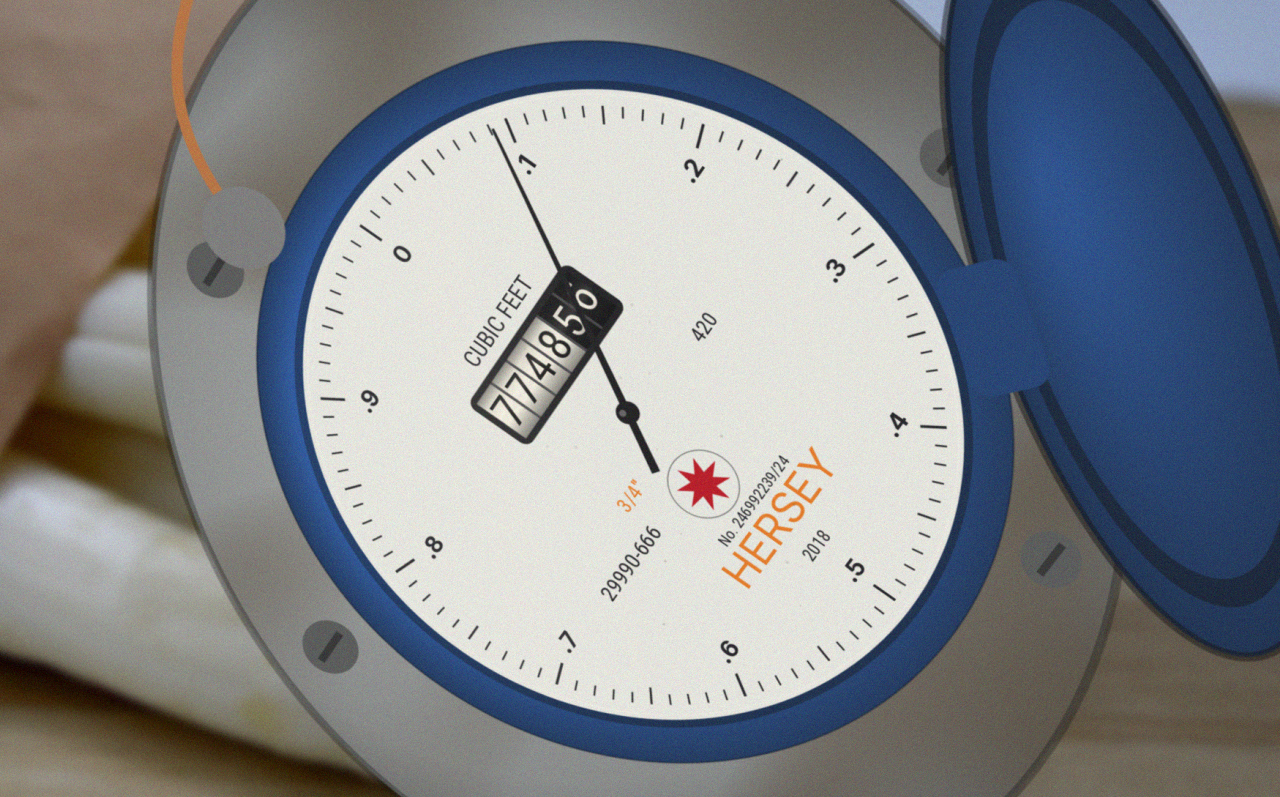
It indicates 774856.09 ft³
